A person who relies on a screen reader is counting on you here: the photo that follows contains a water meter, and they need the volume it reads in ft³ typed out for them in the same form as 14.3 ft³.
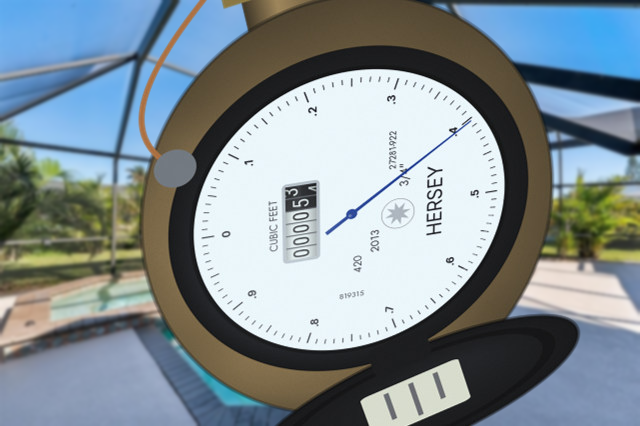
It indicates 53.40 ft³
